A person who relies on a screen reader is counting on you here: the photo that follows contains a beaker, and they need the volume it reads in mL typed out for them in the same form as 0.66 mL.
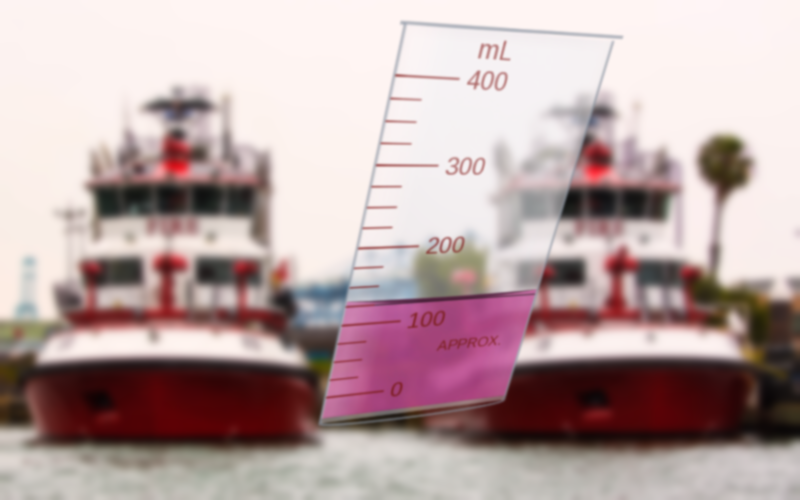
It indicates 125 mL
